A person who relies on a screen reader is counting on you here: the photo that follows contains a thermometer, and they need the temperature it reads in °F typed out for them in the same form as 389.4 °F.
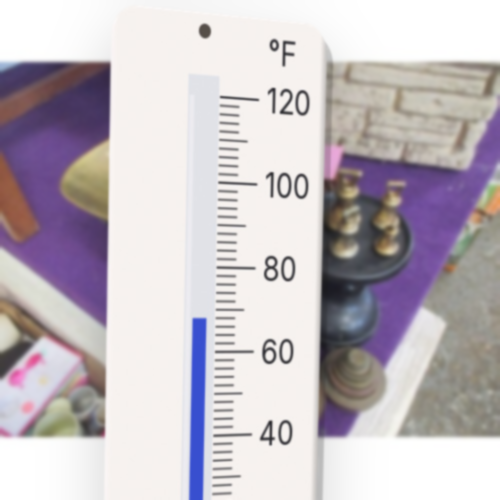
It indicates 68 °F
